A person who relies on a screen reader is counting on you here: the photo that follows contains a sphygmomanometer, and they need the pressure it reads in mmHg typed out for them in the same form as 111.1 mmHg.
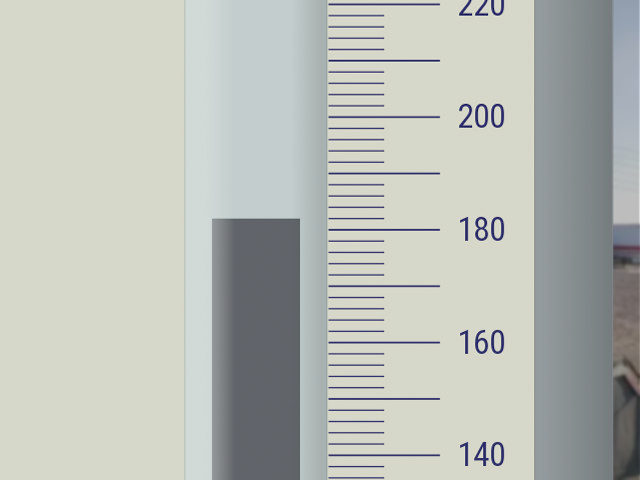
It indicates 182 mmHg
